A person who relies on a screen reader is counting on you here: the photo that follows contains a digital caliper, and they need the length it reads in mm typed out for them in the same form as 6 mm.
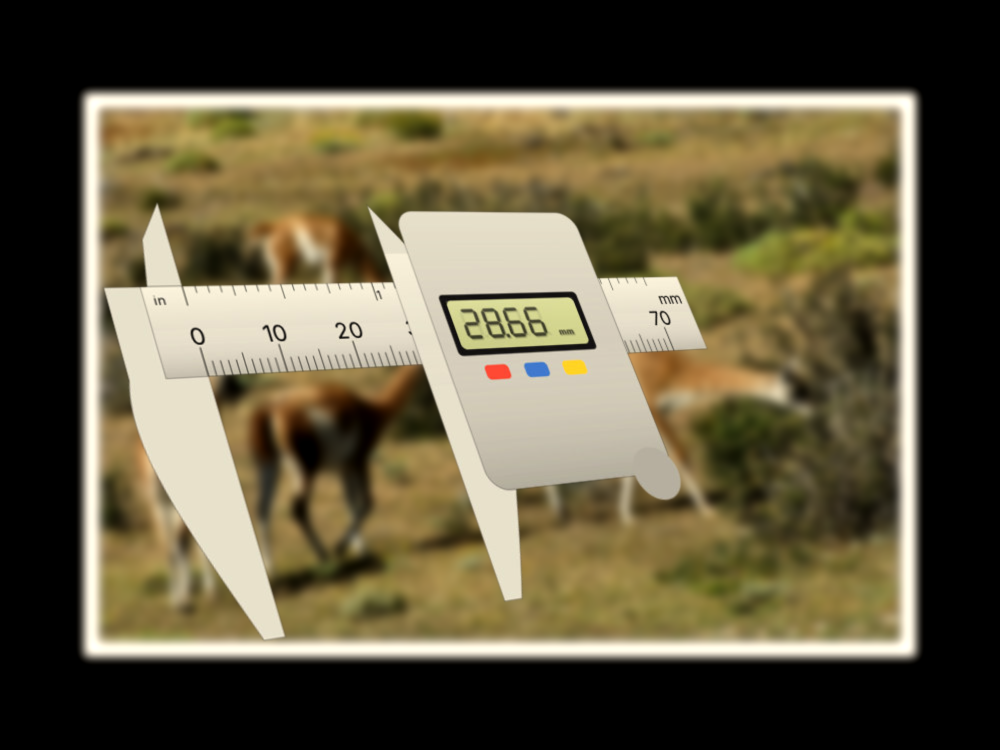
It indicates 28.66 mm
